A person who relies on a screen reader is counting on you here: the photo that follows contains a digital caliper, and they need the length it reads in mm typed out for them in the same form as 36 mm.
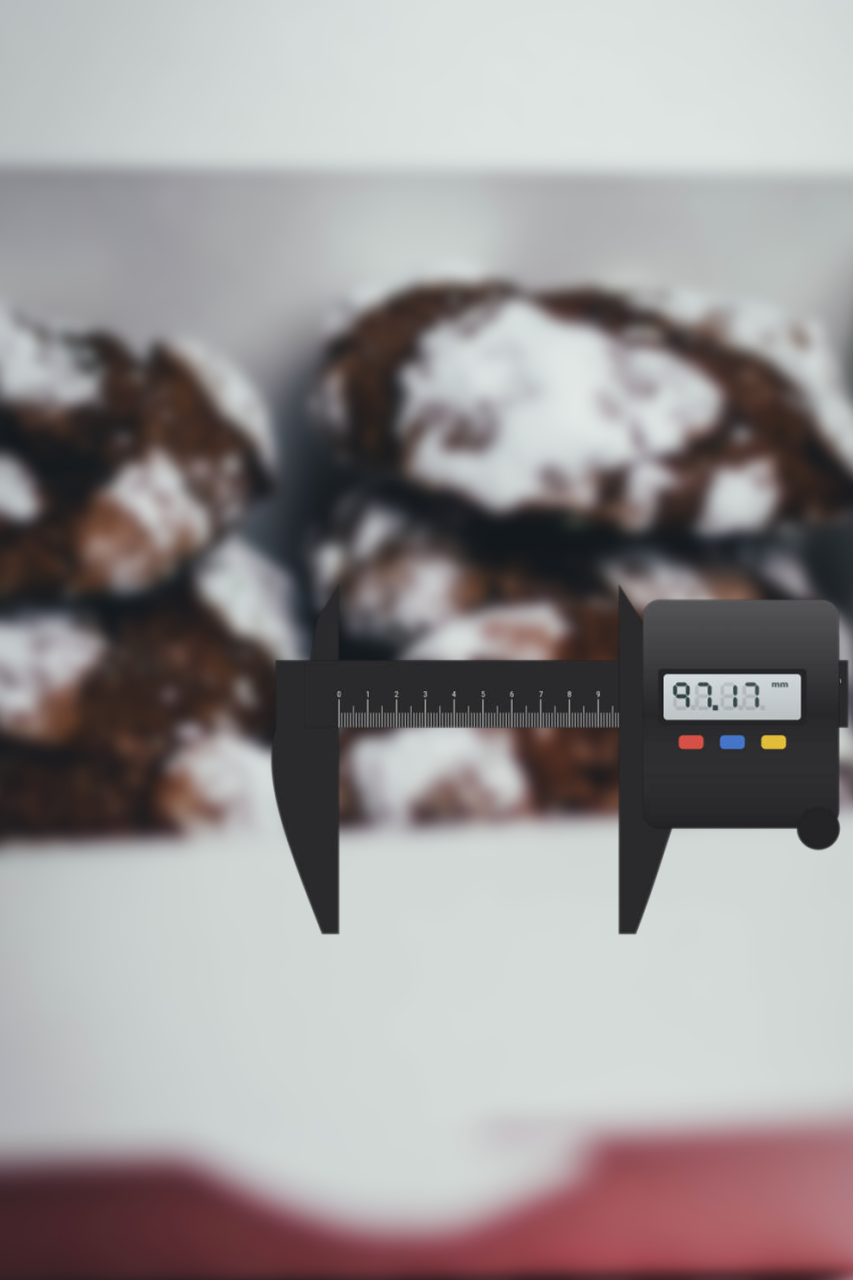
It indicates 97.17 mm
